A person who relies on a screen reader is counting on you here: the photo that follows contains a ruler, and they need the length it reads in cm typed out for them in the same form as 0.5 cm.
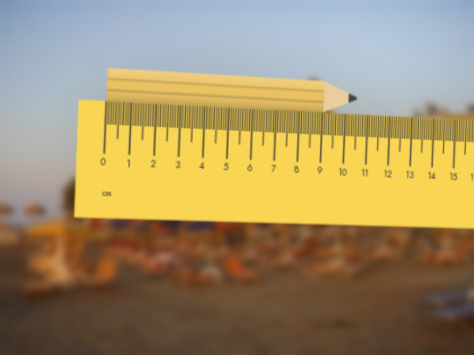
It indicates 10.5 cm
